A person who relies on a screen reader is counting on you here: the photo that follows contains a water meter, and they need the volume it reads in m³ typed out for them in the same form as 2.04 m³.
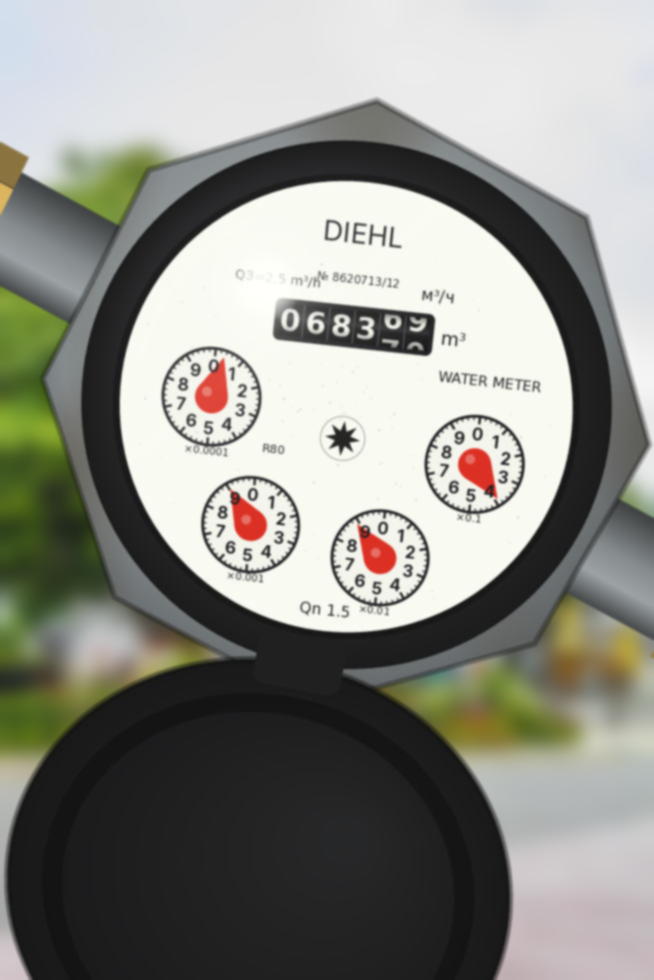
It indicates 68369.3890 m³
